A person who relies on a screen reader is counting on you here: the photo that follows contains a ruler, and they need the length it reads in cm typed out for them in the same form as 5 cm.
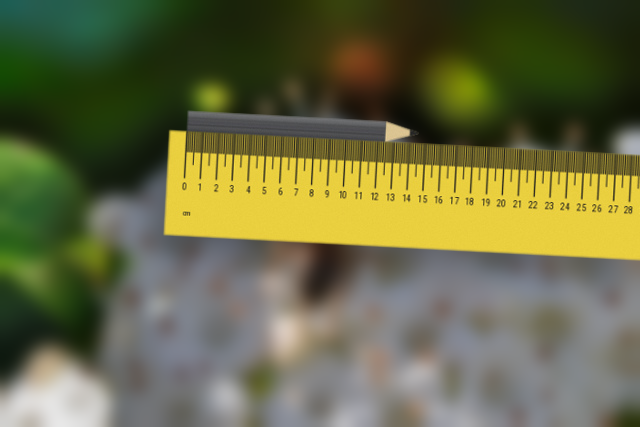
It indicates 14.5 cm
